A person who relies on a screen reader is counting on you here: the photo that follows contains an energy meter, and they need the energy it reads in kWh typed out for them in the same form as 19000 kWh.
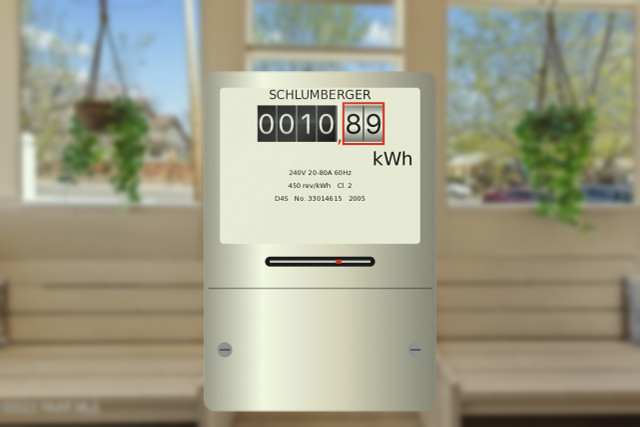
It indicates 10.89 kWh
